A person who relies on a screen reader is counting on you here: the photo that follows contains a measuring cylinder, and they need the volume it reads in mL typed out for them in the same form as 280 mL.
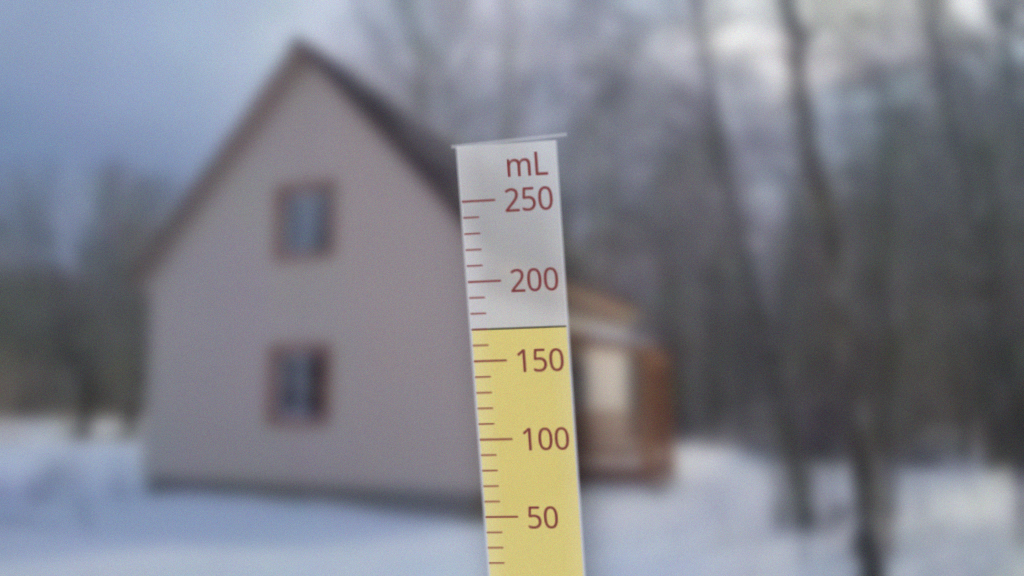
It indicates 170 mL
